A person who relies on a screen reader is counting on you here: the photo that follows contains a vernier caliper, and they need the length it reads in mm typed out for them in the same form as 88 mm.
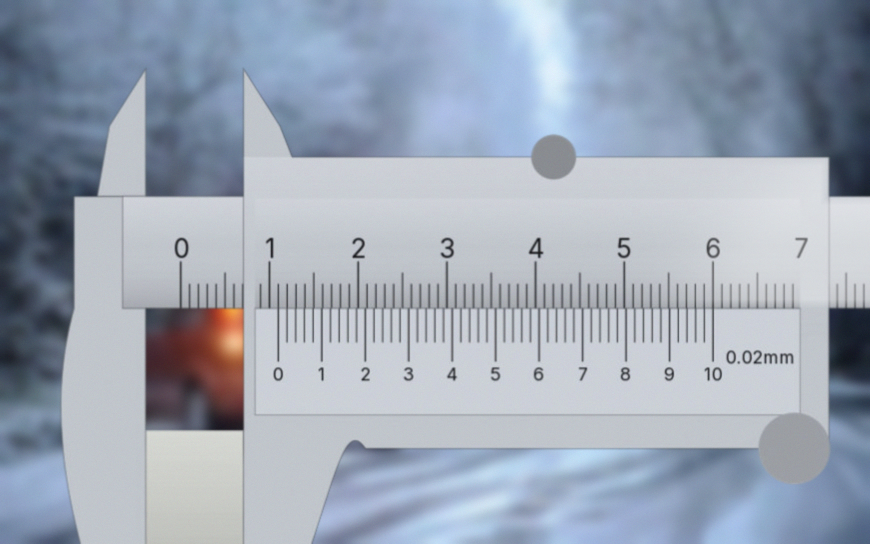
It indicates 11.0 mm
